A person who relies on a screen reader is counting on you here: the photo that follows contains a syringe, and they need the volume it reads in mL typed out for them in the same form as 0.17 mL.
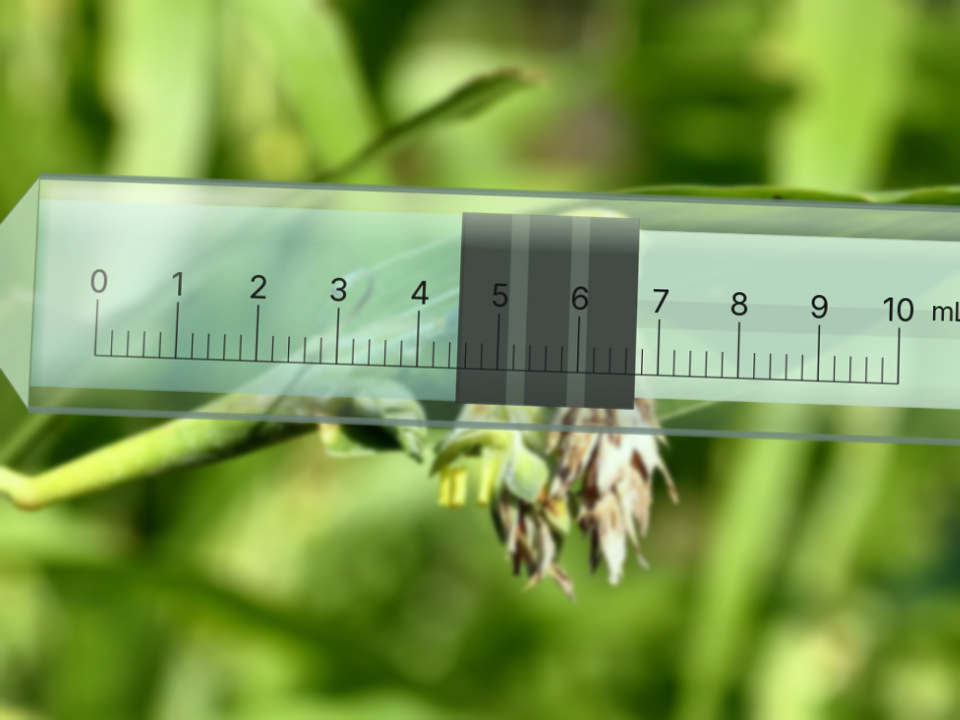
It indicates 4.5 mL
